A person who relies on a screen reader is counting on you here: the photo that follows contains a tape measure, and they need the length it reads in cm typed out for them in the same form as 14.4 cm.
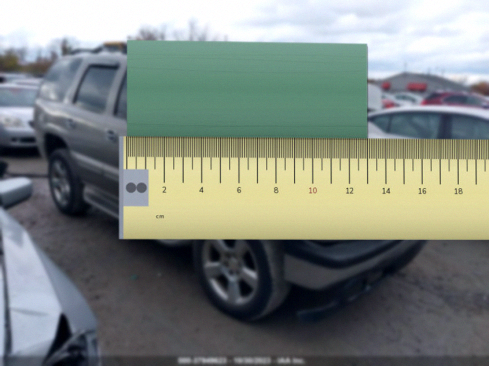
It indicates 13 cm
